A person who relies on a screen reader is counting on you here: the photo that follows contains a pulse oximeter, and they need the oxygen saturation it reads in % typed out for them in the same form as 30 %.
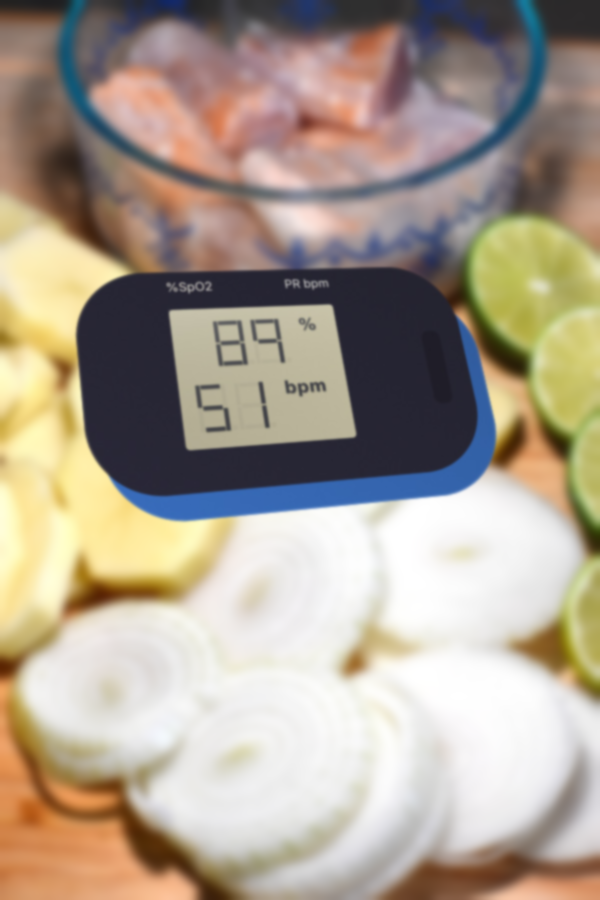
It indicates 89 %
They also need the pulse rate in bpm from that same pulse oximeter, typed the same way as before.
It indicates 51 bpm
